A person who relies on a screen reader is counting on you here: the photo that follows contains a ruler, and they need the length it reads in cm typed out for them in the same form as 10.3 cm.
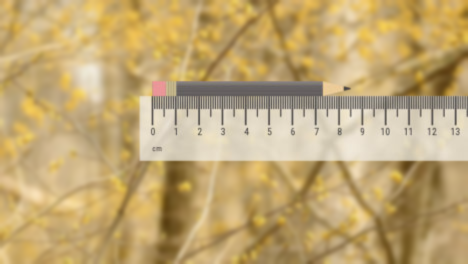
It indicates 8.5 cm
